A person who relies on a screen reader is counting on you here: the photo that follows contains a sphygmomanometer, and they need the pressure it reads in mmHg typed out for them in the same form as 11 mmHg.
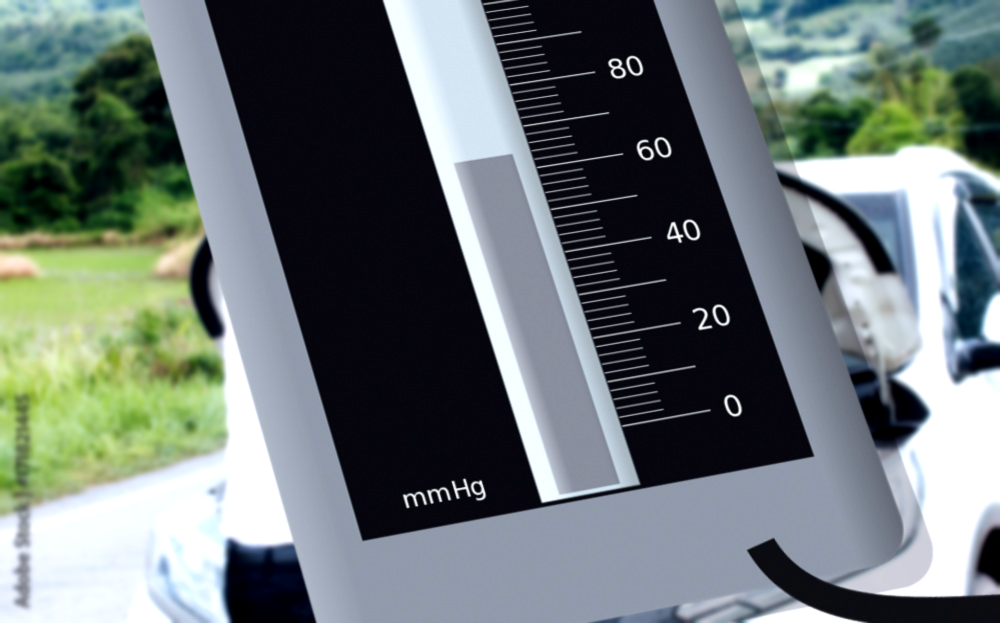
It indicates 64 mmHg
